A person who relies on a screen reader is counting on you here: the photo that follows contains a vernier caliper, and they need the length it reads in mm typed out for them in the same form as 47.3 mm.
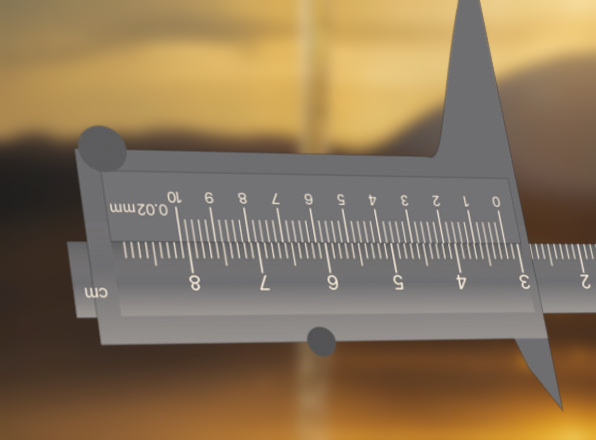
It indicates 32.0 mm
